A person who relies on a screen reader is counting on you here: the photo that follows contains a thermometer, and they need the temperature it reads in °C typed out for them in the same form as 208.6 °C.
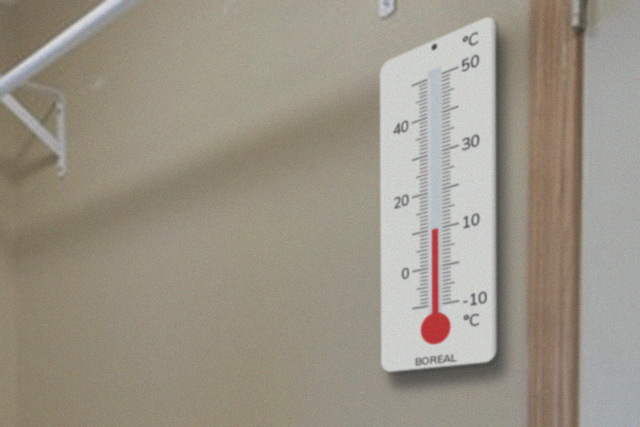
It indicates 10 °C
